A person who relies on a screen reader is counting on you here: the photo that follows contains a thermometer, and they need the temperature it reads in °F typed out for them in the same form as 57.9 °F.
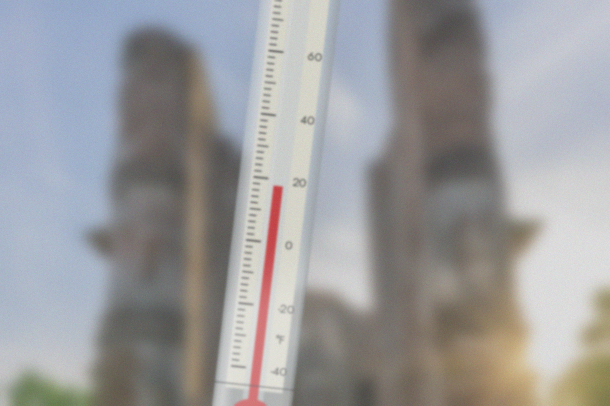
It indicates 18 °F
